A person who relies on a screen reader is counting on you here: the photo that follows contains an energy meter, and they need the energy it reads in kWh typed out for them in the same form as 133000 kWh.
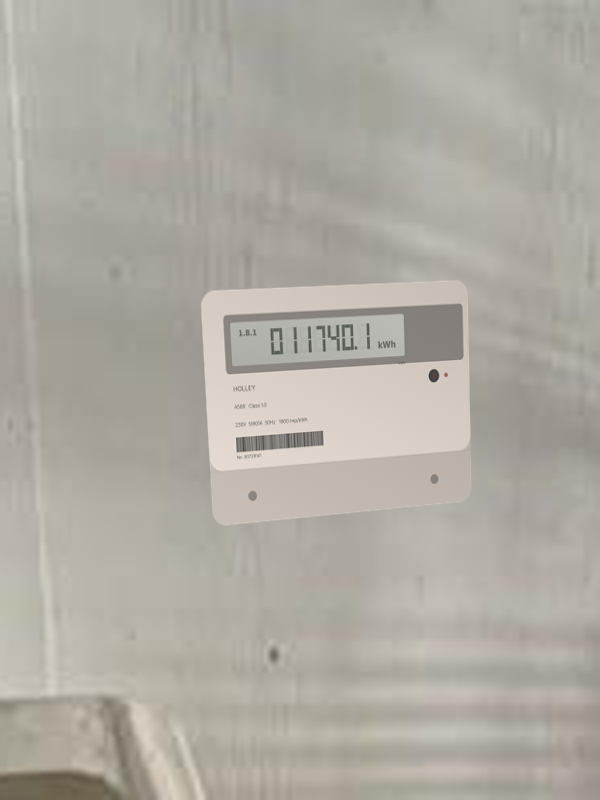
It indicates 11740.1 kWh
